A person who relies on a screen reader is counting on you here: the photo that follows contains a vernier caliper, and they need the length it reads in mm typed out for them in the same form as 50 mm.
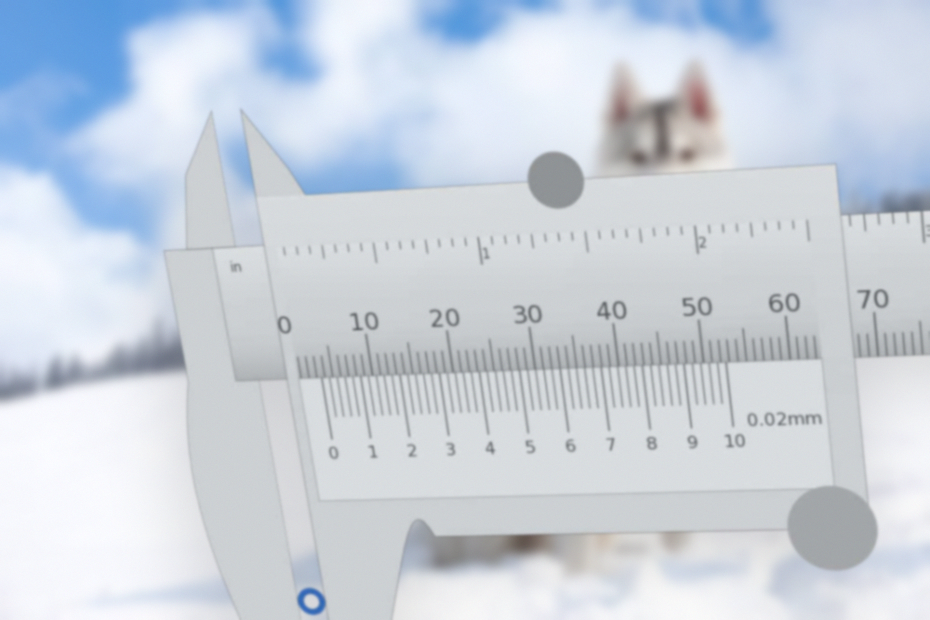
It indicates 3.6 mm
